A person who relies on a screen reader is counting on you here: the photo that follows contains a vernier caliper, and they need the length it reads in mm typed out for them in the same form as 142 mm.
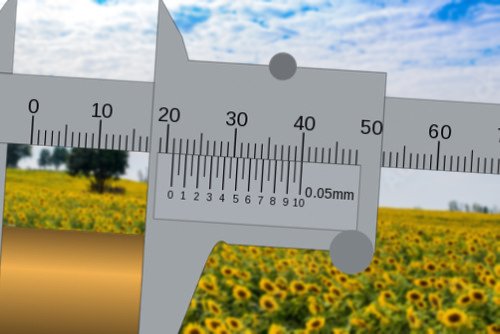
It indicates 21.0 mm
